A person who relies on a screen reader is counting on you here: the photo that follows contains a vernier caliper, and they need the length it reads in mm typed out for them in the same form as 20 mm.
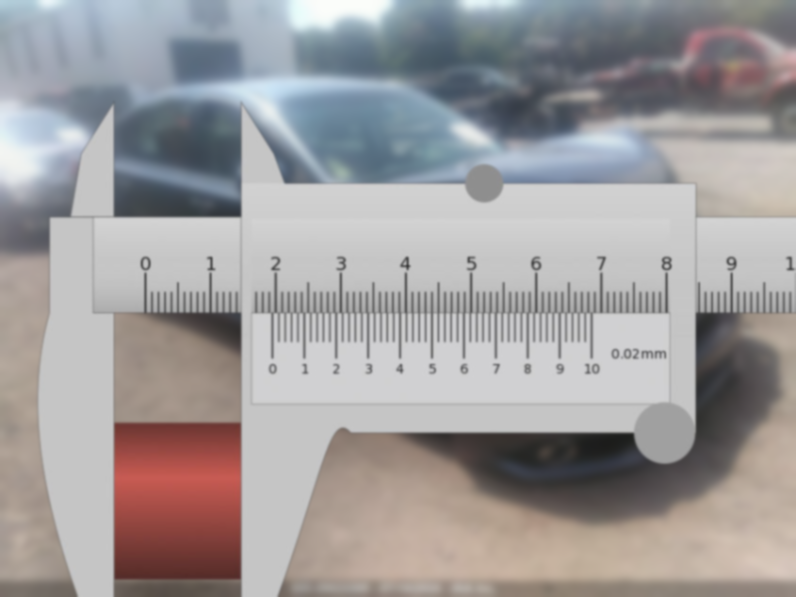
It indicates 19.5 mm
